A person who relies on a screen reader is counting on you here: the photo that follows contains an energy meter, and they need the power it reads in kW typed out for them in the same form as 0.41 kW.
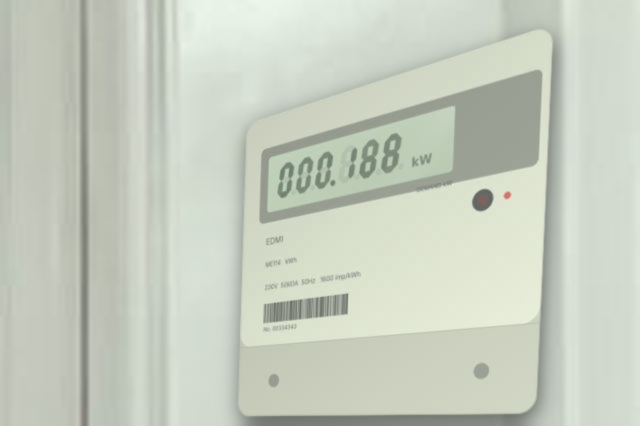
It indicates 0.188 kW
